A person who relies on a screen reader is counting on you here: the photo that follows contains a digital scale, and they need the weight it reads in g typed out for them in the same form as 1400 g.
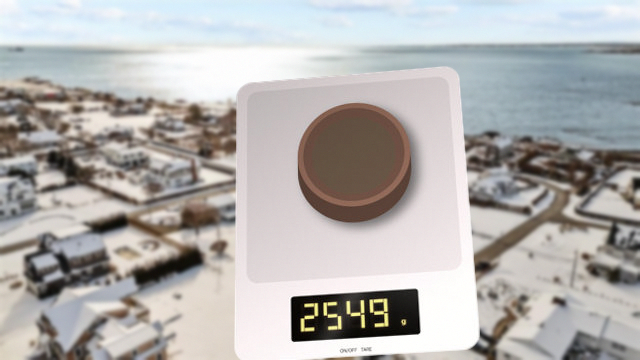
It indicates 2549 g
